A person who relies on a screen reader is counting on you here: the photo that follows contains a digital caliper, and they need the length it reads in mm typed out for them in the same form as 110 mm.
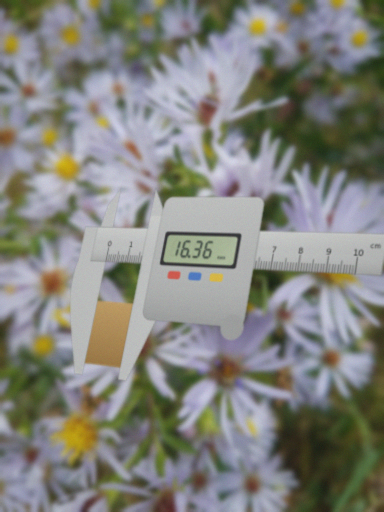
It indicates 16.36 mm
